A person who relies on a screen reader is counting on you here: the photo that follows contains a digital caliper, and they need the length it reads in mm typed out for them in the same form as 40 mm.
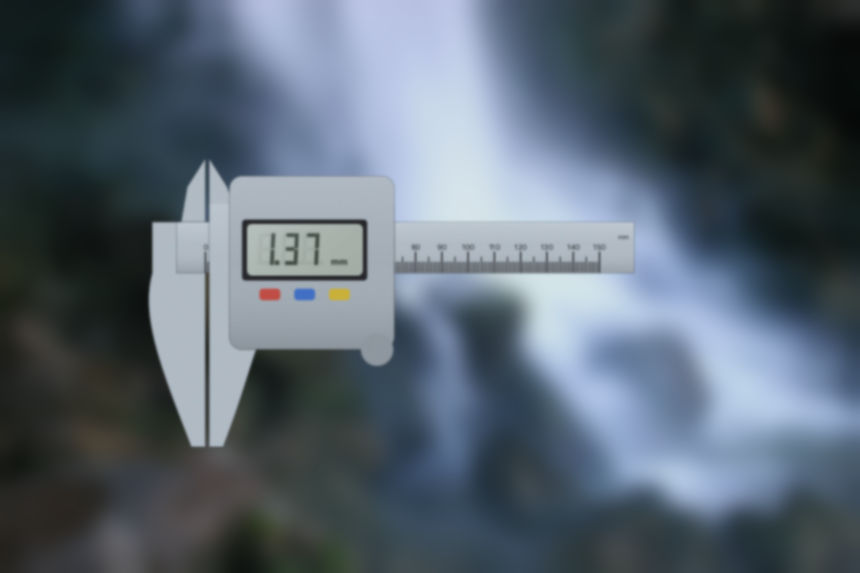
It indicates 1.37 mm
